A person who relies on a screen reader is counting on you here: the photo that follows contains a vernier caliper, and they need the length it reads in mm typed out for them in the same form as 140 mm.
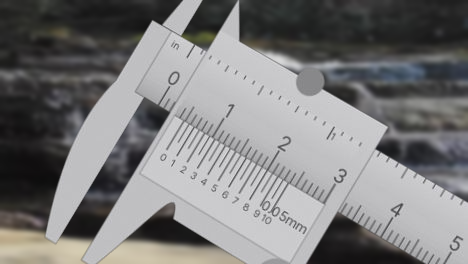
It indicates 4.8 mm
